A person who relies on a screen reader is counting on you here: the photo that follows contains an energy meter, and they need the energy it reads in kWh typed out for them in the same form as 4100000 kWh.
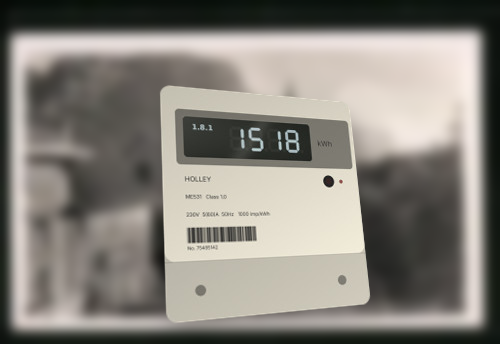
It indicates 1518 kWh
